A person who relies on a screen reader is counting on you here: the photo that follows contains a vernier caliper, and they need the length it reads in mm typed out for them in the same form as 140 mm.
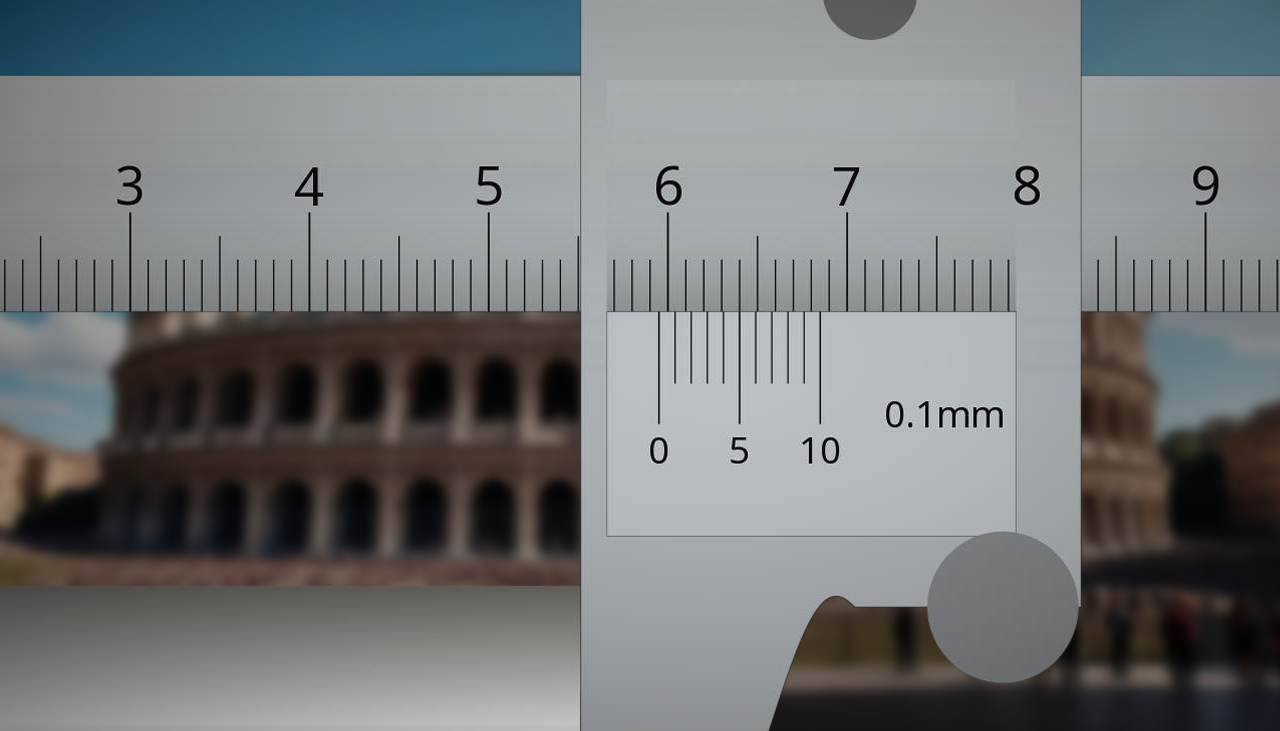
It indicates 59.5 mm
